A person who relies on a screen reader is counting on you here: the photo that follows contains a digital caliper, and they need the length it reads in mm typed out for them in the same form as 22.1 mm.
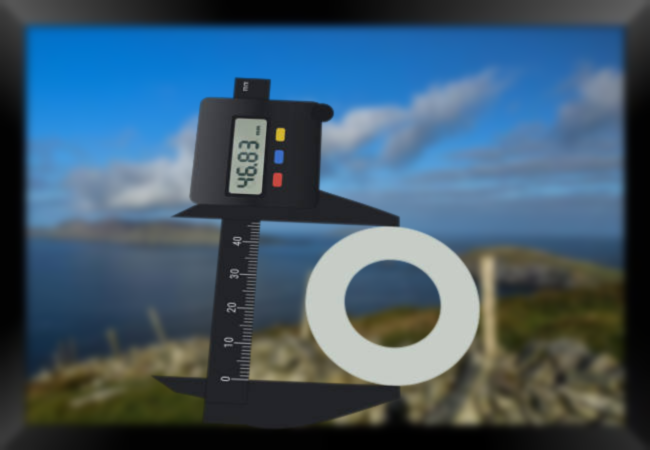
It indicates 46.83 mm
